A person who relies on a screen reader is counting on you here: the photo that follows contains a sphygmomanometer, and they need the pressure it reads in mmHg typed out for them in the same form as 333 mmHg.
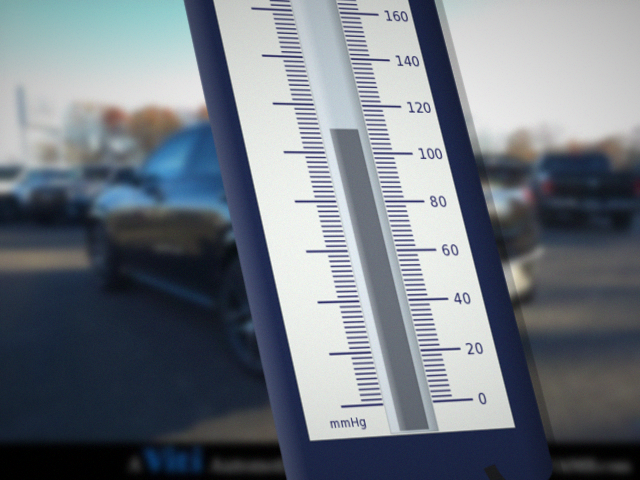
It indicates 110 mmHg
